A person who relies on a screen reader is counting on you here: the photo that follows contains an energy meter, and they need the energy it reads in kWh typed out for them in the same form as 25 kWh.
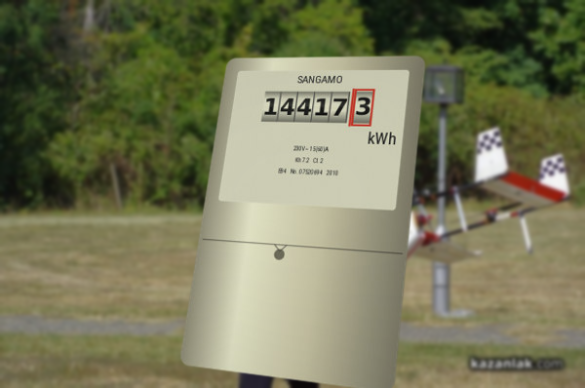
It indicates 14417.3 kWh
